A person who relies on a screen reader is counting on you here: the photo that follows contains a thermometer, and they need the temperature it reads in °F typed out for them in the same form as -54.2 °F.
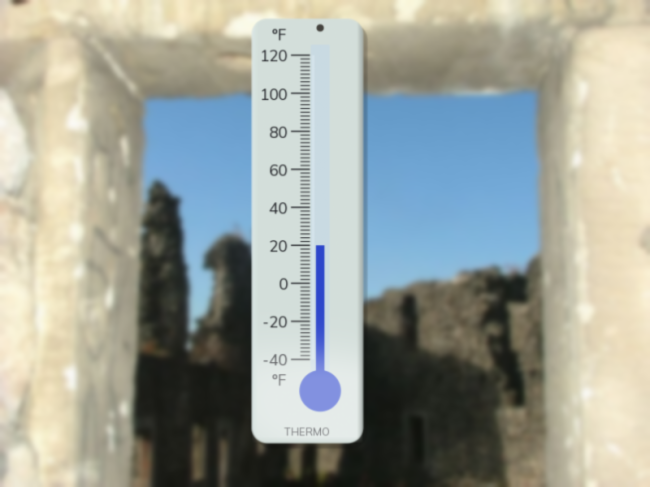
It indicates 20 °F
